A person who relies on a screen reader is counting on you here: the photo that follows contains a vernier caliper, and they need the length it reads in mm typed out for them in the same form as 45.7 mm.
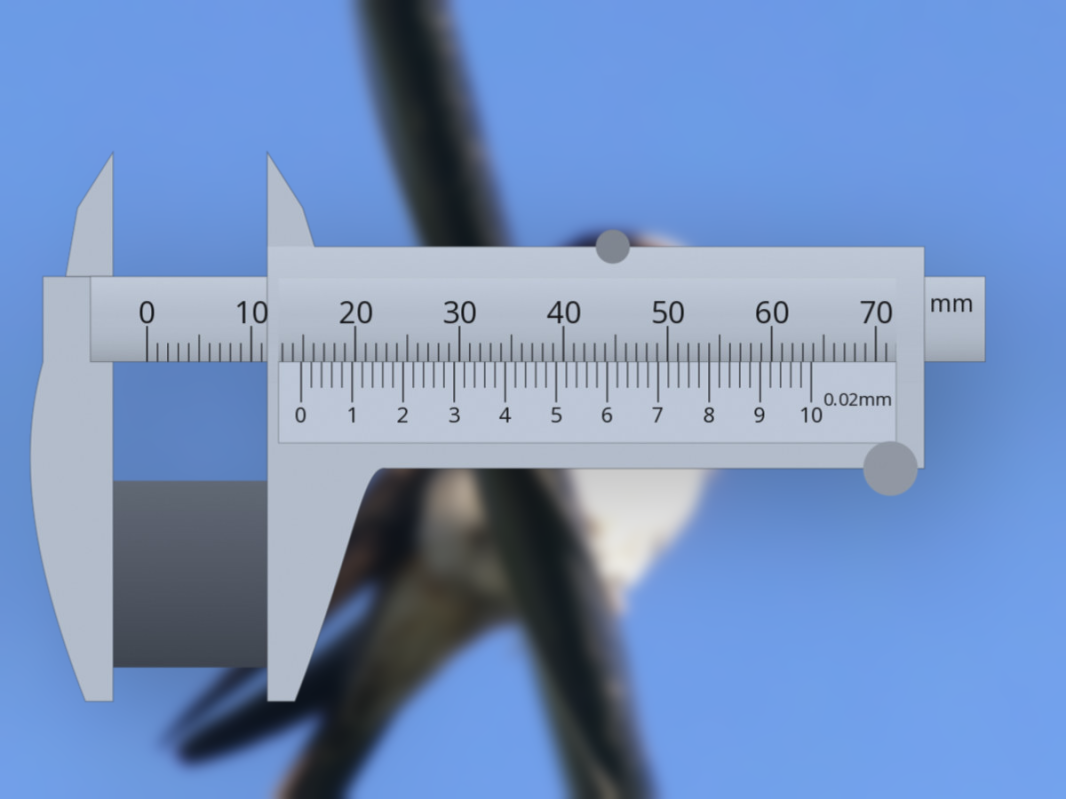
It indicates 14.8 mm
